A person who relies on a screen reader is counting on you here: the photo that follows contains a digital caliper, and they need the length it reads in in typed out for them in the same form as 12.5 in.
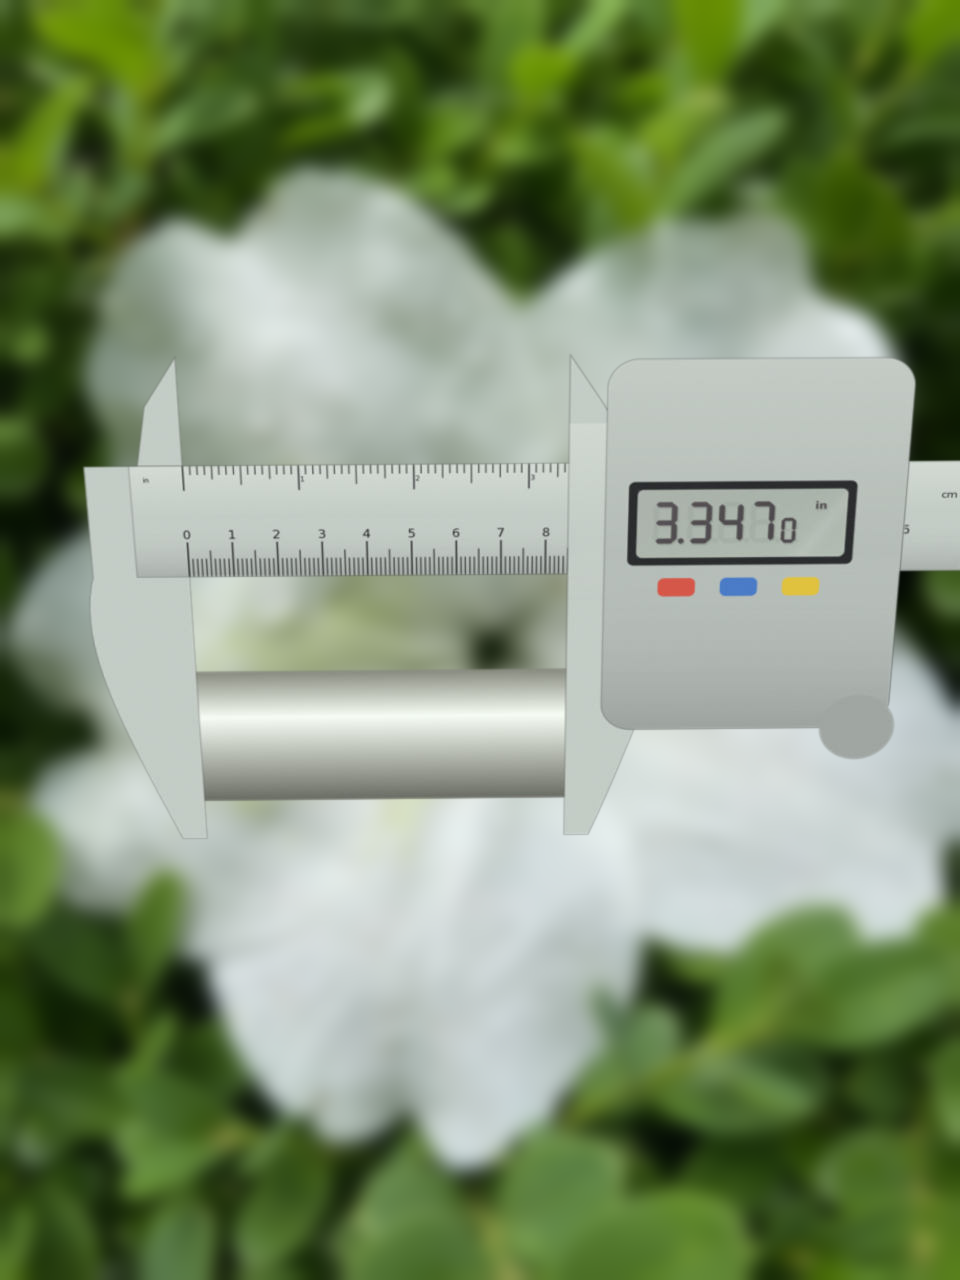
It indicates 3.3470 in
